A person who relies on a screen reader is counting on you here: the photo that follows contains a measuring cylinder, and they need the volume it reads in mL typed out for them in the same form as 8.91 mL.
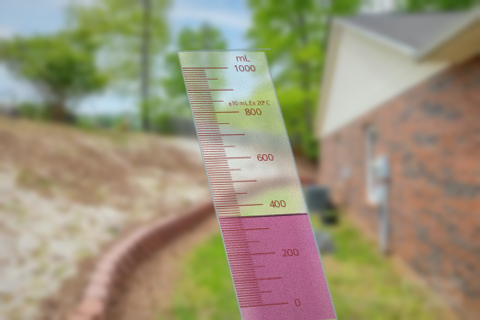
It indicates 350 mL
